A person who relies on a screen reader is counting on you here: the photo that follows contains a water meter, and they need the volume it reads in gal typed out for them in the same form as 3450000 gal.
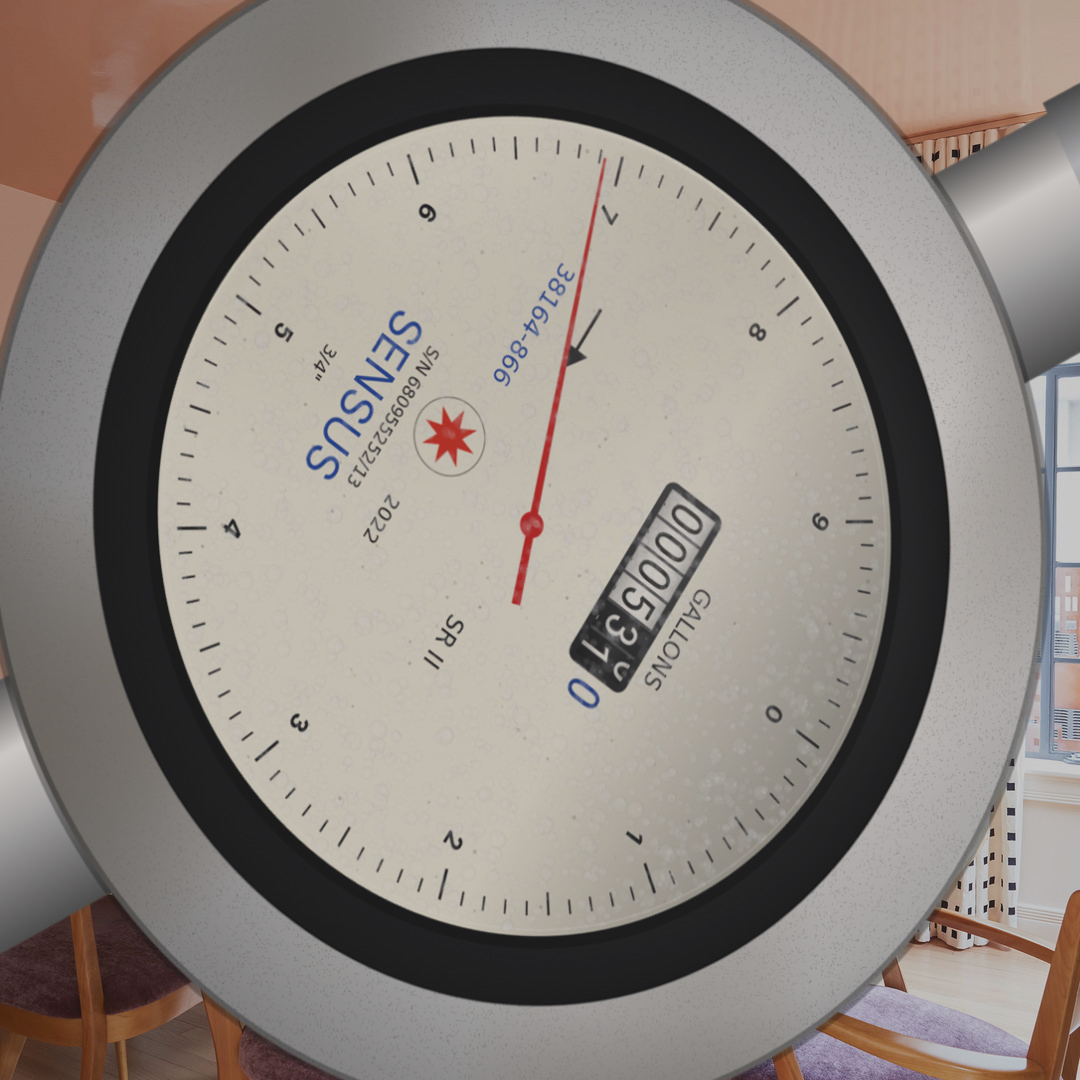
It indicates 5306.9 gal
